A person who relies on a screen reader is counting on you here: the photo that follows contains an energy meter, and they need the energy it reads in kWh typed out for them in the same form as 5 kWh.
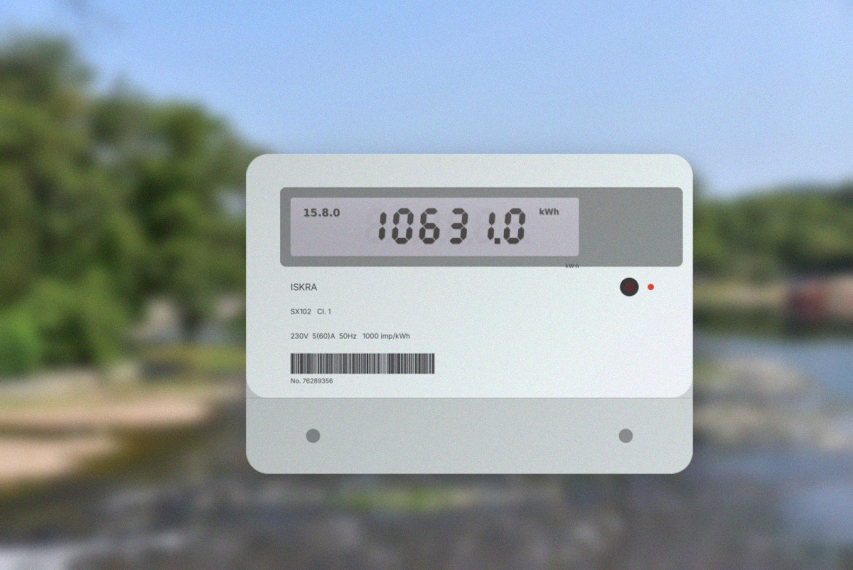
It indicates 10631.0 kWh
